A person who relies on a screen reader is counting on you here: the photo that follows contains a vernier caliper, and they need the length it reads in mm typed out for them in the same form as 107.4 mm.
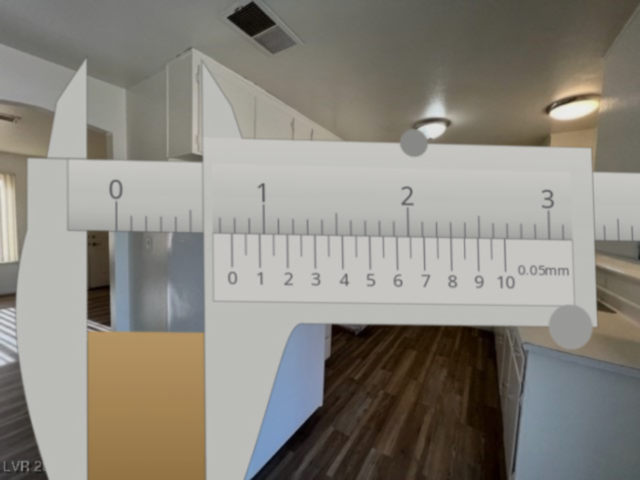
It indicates 7.8 mm
